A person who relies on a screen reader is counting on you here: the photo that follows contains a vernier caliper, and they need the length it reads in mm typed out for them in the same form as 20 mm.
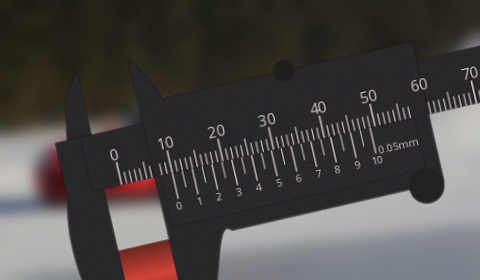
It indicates 10.0 mm
